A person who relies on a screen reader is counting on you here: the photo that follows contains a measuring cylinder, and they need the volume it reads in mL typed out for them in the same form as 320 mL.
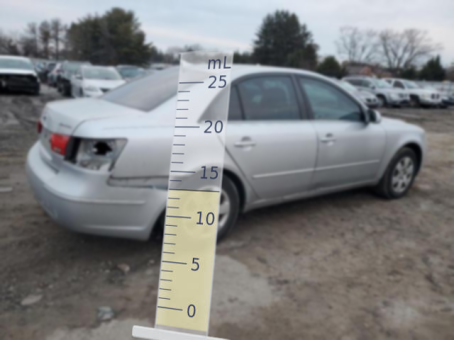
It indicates 13 mL
